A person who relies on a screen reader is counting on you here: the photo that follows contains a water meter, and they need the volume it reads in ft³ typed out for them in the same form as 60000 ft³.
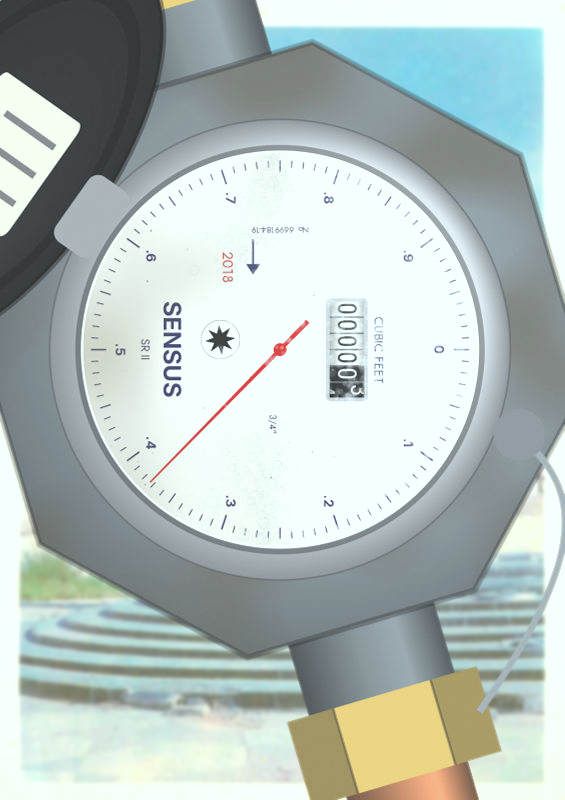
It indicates 3.37 ft³
